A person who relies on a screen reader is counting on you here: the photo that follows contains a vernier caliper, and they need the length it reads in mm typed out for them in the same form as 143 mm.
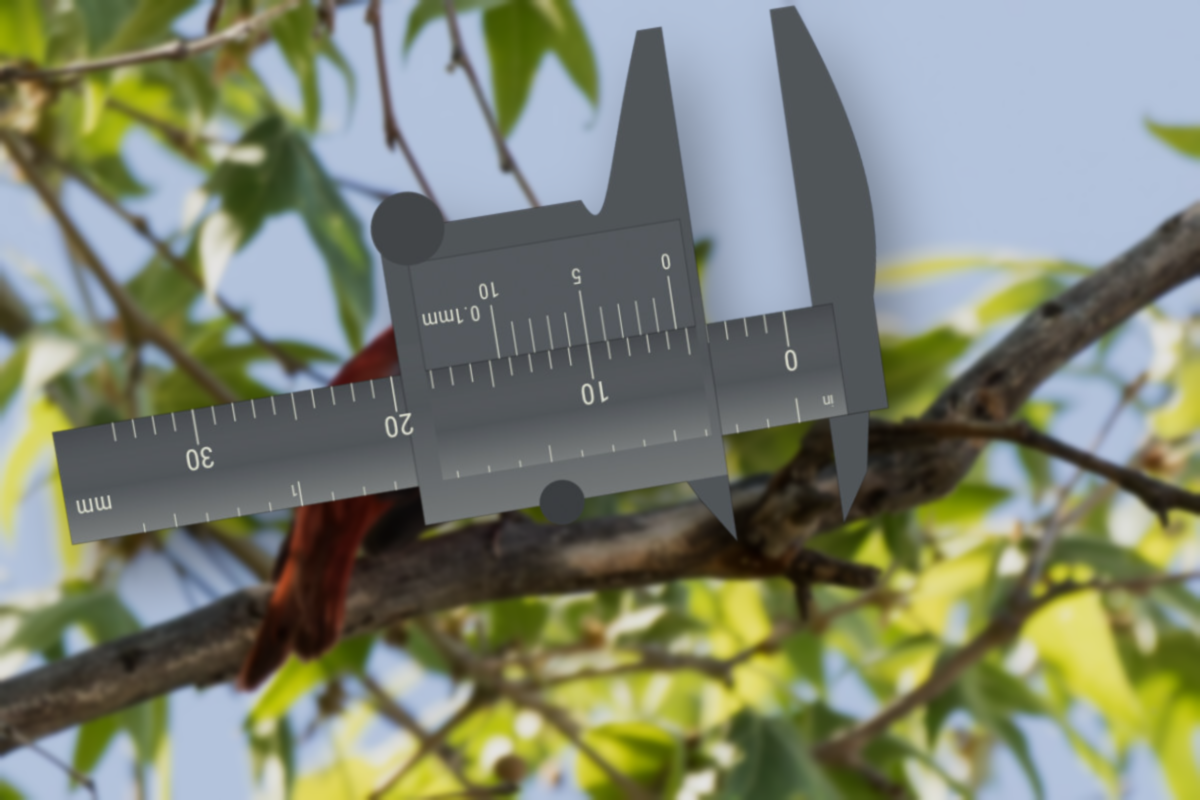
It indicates 5.5 mm
